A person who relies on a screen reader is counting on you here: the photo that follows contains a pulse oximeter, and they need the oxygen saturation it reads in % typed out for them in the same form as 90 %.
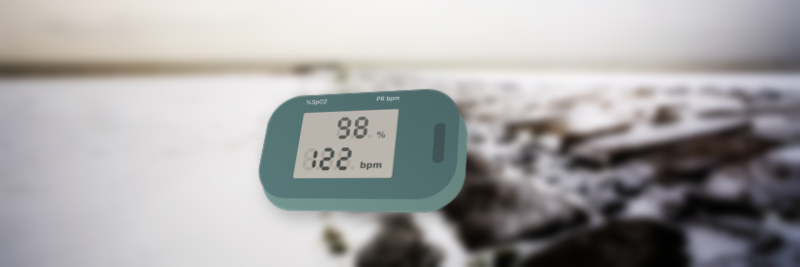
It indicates 98 %
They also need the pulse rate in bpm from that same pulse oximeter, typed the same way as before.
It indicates 122 bpm
